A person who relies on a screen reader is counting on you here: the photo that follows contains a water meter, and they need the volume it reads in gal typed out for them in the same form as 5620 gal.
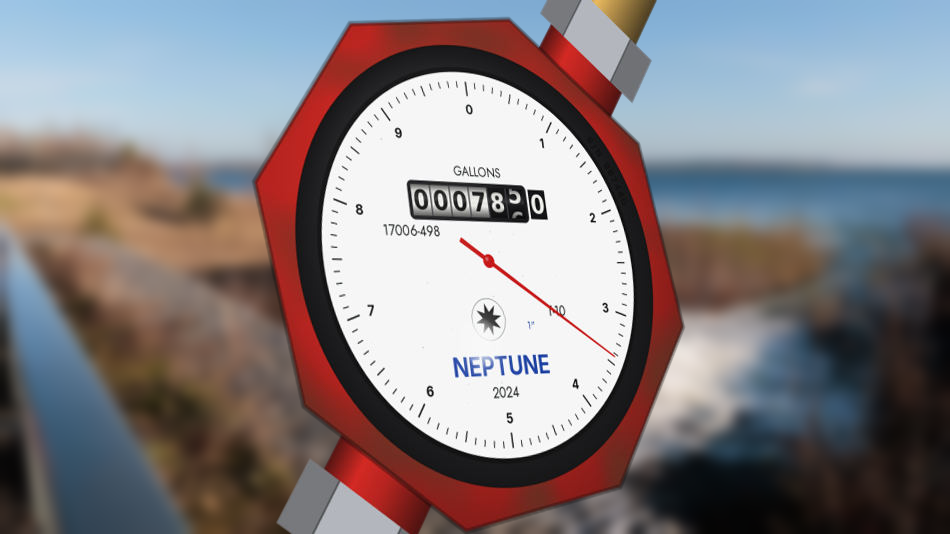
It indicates 7853.4 gal
